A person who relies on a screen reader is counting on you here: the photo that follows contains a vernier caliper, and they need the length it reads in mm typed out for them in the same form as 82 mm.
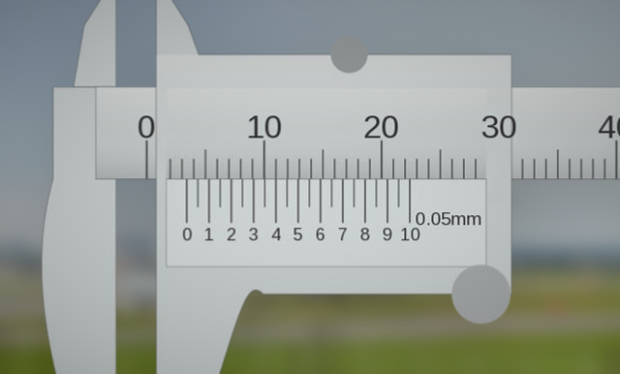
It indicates 3.4 mm
